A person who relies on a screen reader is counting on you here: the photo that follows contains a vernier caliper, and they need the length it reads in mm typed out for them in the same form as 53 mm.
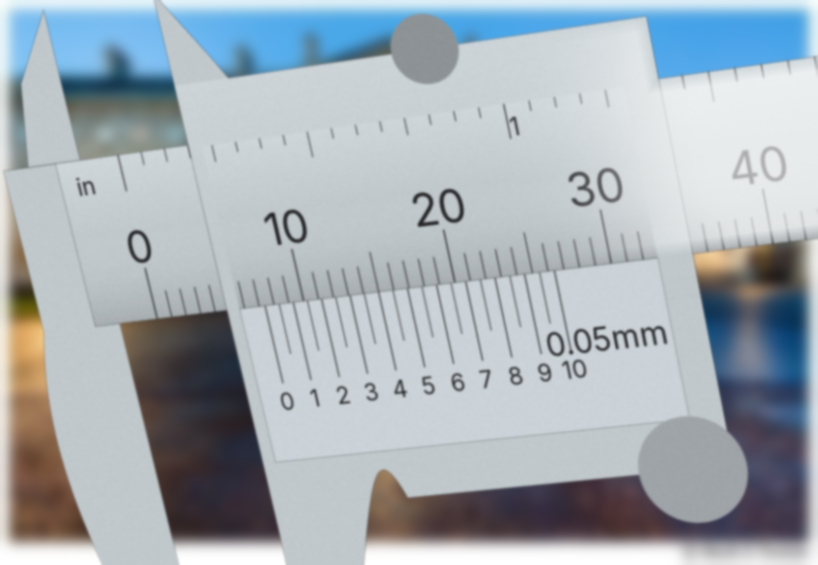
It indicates 7.4 mm
